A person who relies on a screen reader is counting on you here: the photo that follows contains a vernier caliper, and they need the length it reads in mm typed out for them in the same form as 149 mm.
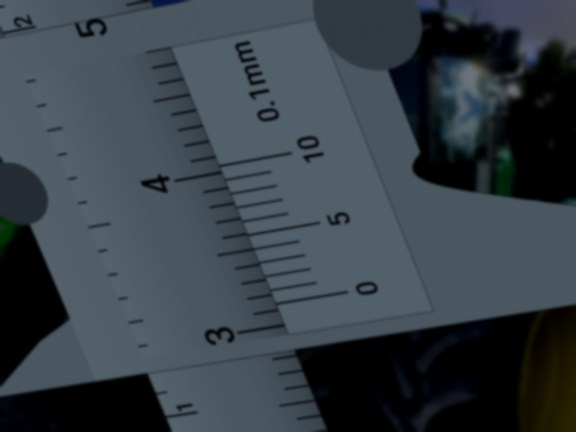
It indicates 31.4 mm
